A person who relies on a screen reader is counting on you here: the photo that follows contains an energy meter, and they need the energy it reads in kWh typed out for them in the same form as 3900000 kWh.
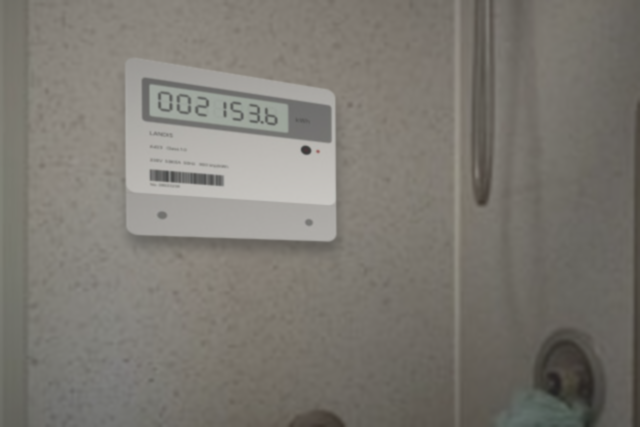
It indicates 2153.6 kWh
